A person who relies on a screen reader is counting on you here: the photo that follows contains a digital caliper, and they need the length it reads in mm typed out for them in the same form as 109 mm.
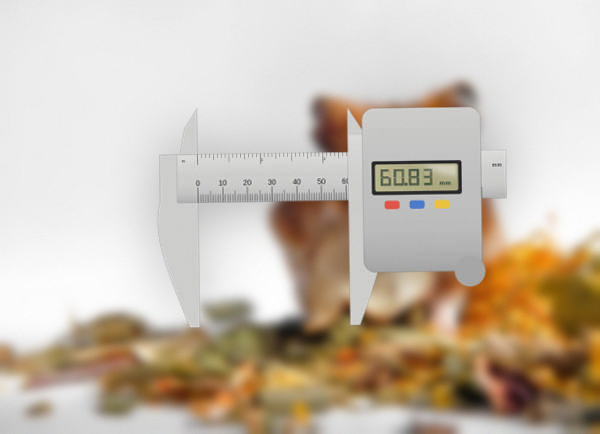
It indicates 60.83 mm
